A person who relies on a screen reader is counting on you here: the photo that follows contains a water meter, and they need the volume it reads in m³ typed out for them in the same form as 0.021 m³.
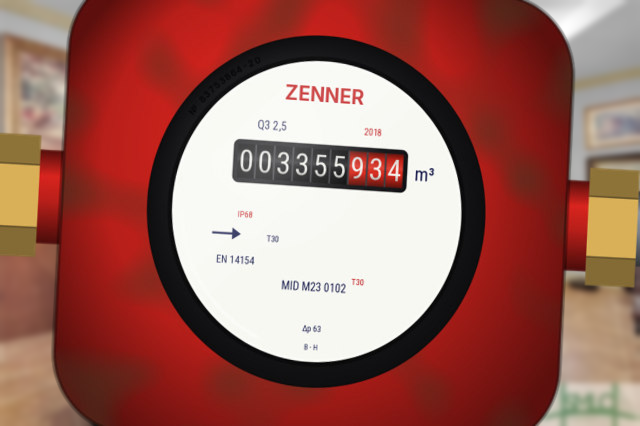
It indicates 3355.934 m³
